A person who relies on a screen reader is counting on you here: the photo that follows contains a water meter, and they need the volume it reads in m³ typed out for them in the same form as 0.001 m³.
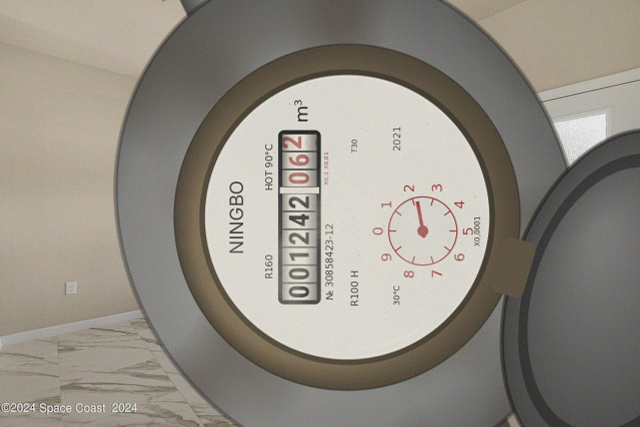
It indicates 1242.0622 m³
